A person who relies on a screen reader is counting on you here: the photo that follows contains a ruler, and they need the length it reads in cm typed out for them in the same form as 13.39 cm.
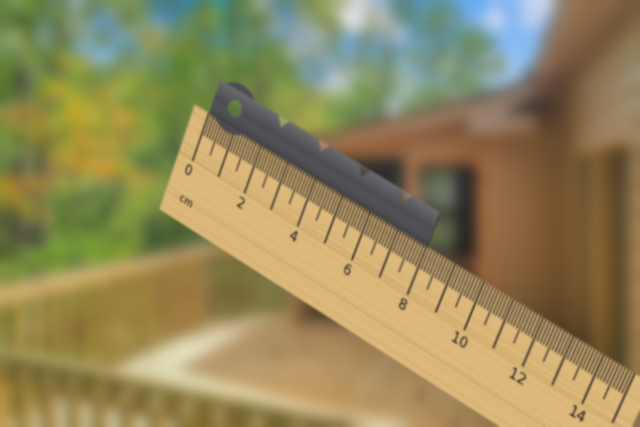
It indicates 8 cm
